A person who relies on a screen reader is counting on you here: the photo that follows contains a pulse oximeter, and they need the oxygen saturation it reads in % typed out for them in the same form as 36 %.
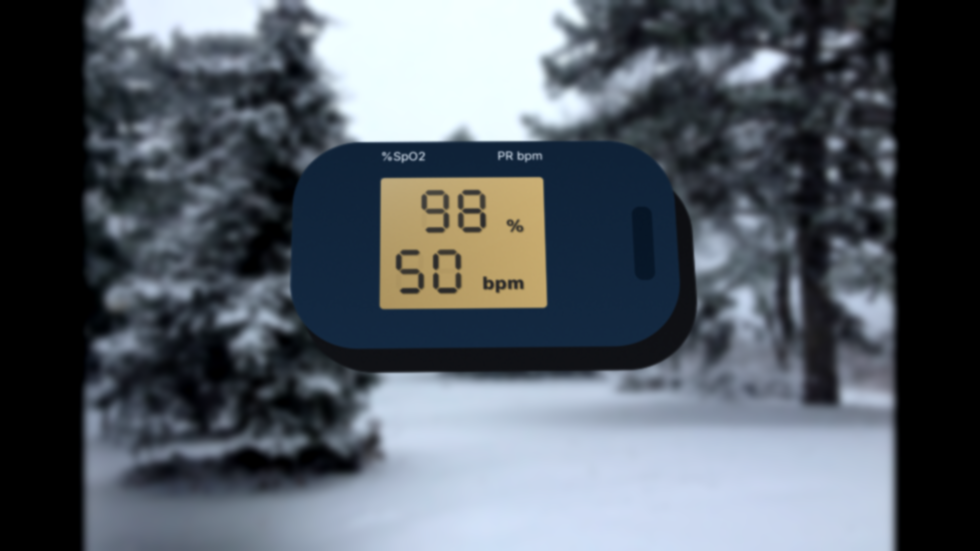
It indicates 98 %
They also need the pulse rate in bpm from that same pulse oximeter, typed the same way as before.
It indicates 50 bpm
